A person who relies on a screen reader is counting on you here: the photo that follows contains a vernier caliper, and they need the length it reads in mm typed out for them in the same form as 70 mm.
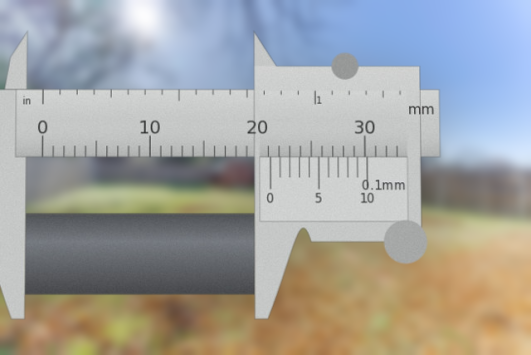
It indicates 21.2 mm
